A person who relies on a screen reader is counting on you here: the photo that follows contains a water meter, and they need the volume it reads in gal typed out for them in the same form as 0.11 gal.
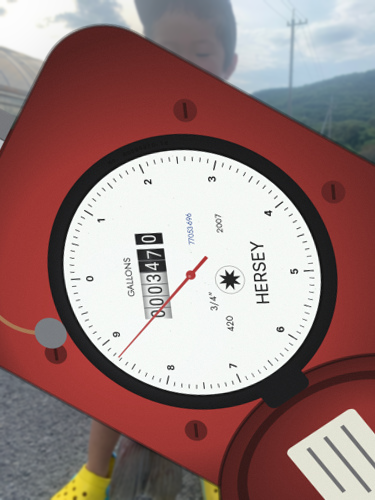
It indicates 3468.7 gal
